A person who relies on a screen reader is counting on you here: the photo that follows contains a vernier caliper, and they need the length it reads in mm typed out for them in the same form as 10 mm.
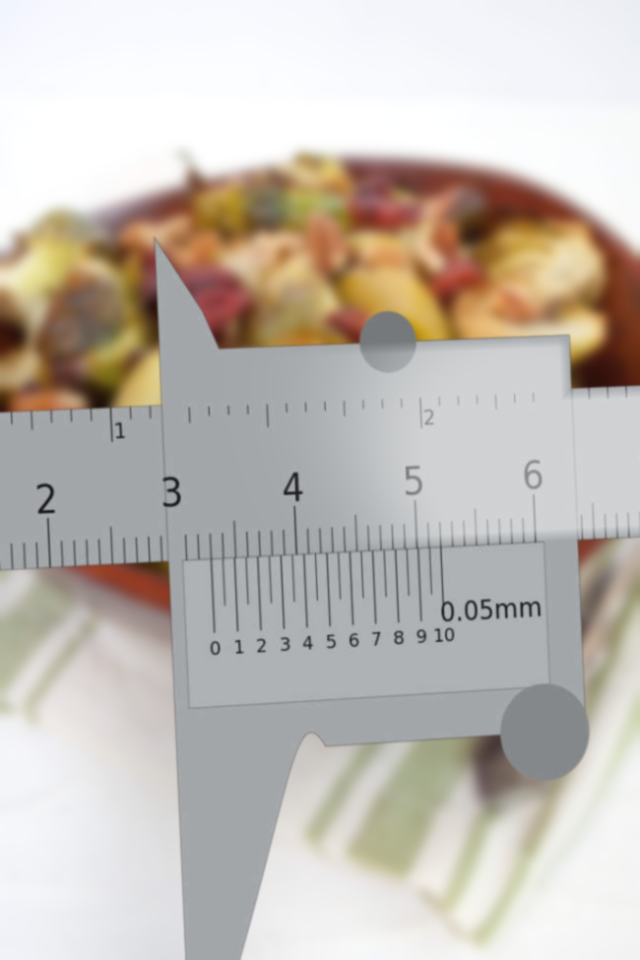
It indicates 33.0 mm
